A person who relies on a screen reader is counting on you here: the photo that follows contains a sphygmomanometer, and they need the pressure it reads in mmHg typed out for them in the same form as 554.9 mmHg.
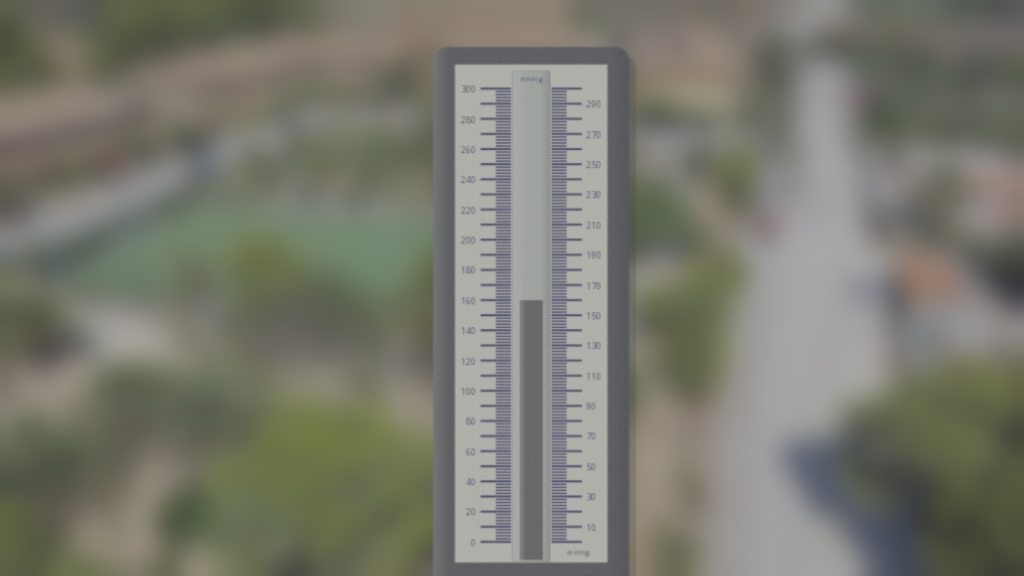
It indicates 160 mmHg
